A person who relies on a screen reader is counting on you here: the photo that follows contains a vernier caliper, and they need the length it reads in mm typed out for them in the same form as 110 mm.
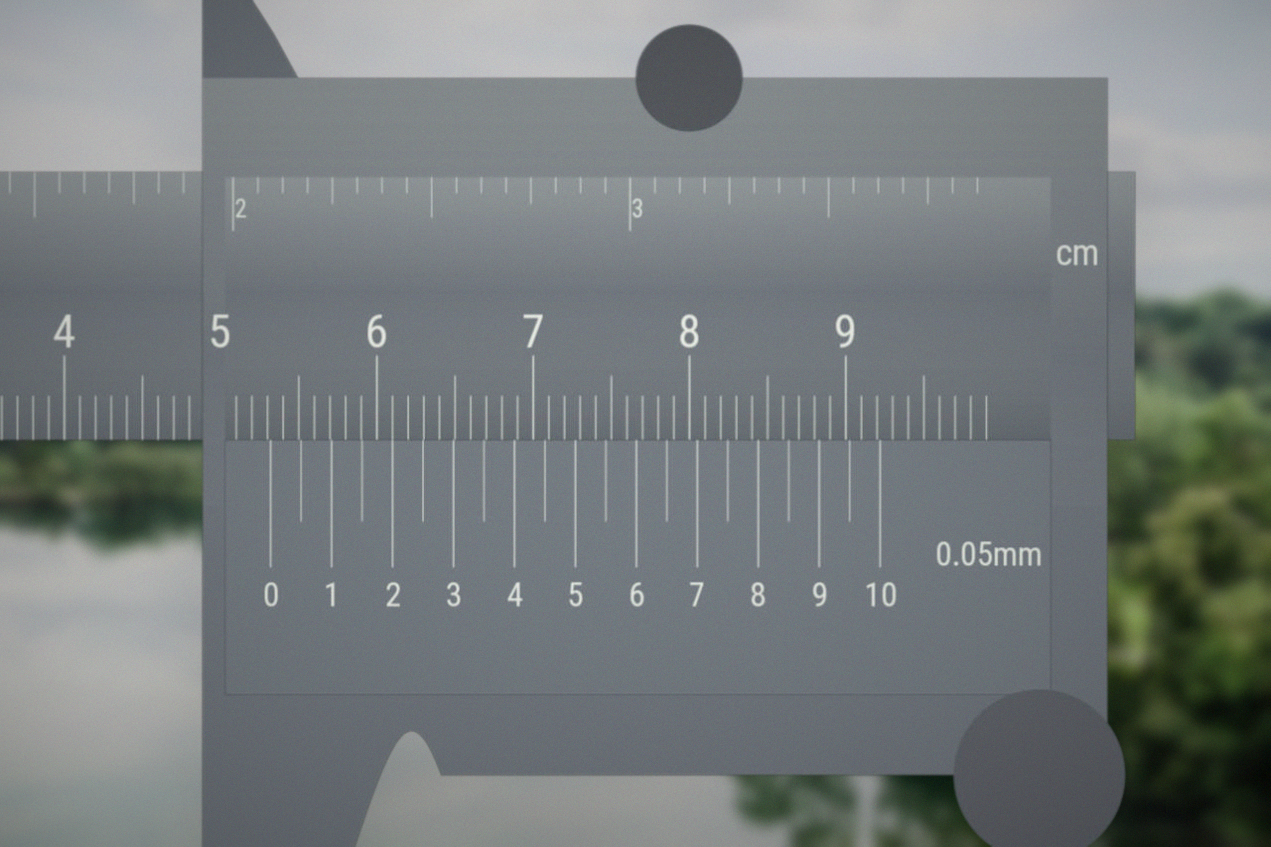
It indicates 53.2 mm
